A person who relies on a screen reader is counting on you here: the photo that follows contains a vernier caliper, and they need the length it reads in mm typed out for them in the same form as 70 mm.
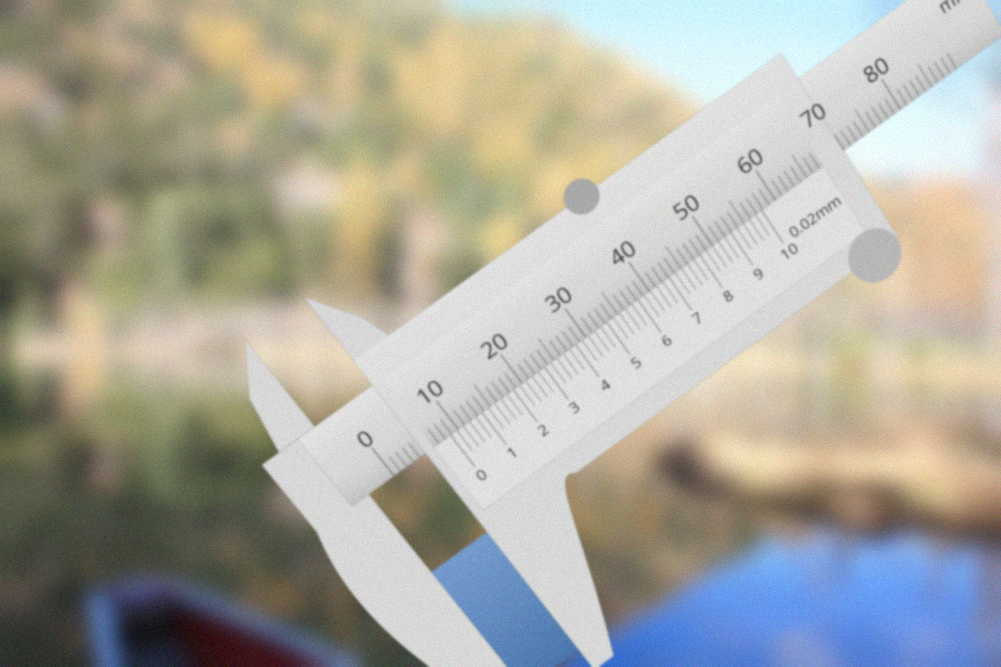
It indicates 8.8 mm
